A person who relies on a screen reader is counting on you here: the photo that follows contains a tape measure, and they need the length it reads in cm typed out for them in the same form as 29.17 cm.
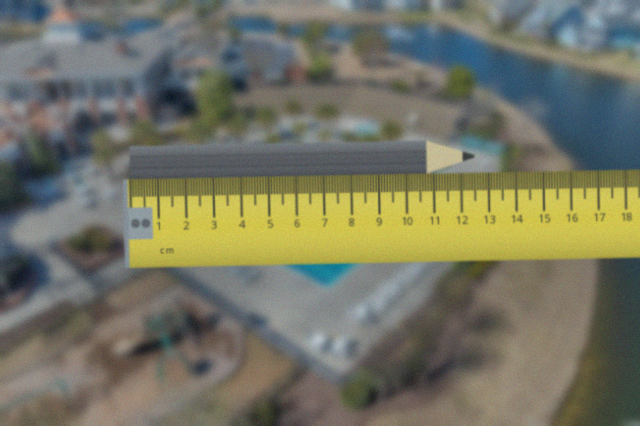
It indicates 12.5 cm
